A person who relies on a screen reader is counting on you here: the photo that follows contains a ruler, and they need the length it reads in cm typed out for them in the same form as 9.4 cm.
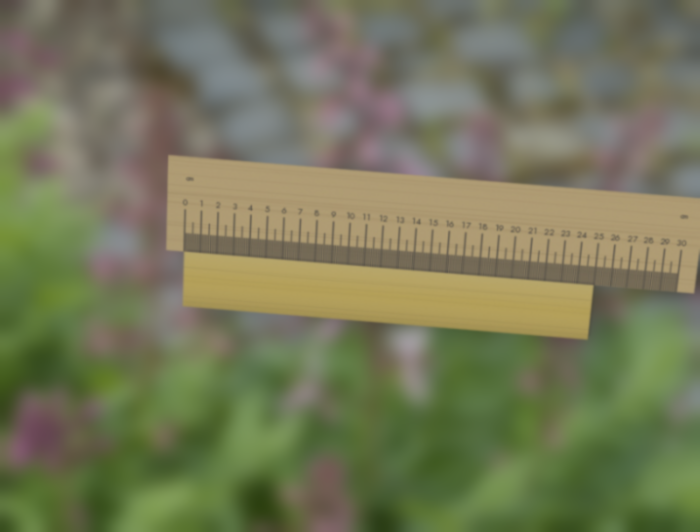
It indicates 25 cm
